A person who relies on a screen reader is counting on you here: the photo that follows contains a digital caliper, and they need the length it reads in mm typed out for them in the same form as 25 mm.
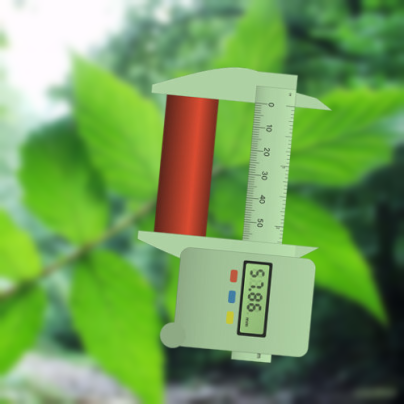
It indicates 57.86 mm
